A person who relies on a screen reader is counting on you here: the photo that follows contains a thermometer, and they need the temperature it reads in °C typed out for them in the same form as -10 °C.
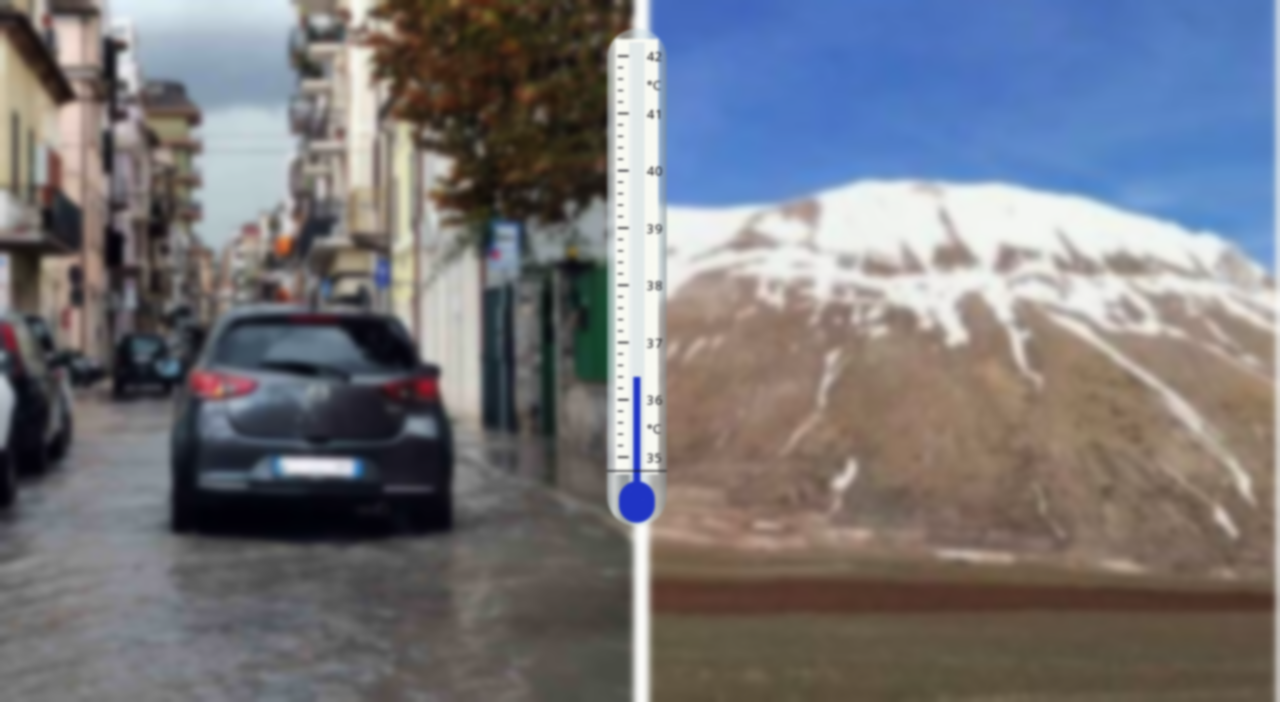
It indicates 36.4 °C
